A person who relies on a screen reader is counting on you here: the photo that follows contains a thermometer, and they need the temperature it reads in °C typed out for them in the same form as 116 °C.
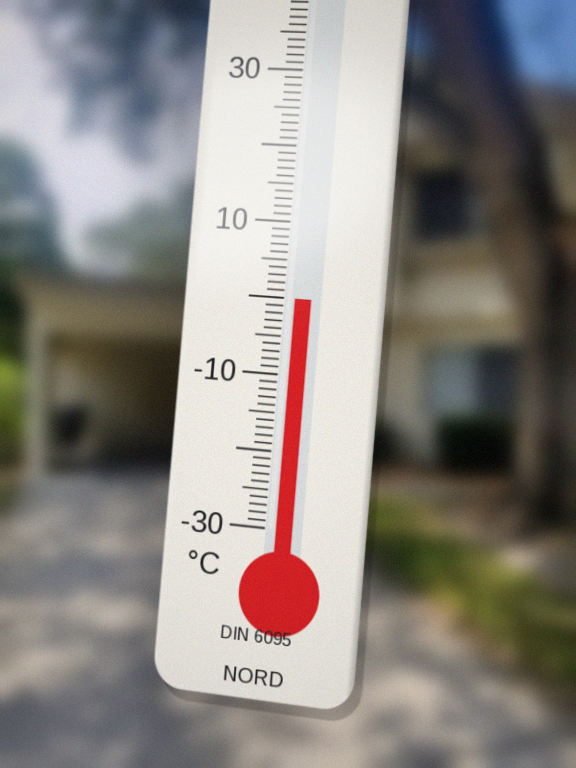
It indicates 0 °C
